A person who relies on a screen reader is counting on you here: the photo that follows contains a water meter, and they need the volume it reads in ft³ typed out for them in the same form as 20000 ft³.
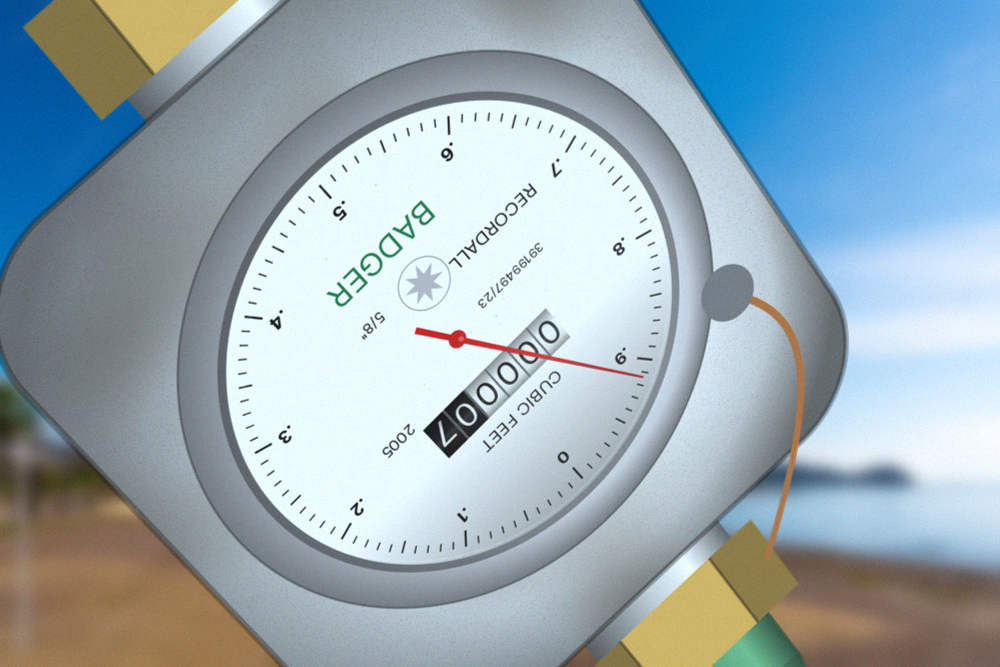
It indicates 6.91 ft³
